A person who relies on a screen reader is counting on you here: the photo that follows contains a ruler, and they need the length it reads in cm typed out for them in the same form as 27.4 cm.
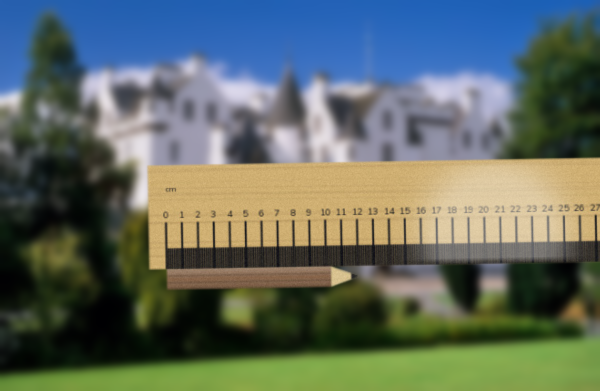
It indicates 12 cm
